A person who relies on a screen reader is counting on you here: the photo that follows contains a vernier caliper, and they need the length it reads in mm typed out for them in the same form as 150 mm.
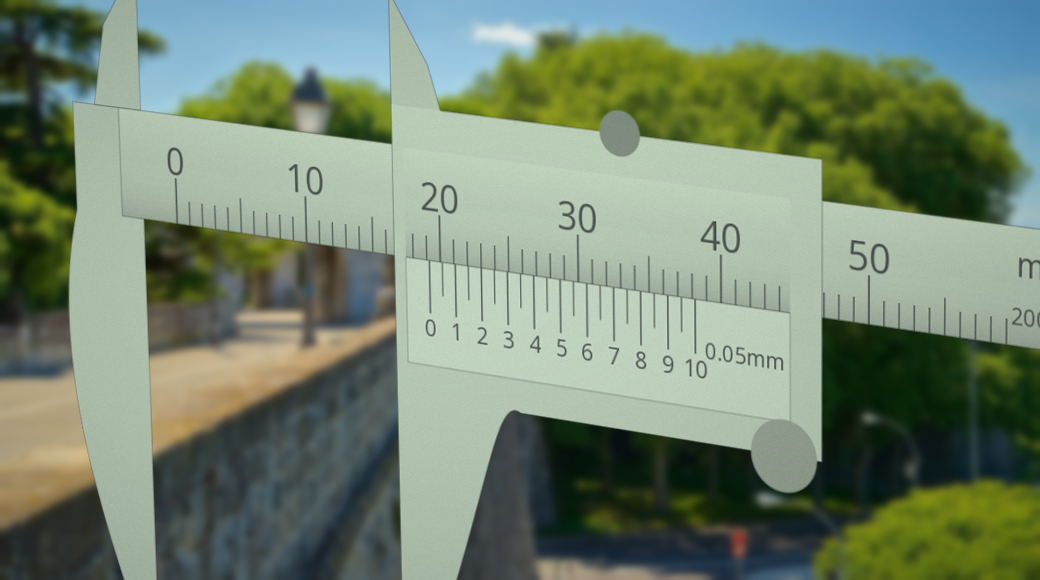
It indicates 19.2 mm
